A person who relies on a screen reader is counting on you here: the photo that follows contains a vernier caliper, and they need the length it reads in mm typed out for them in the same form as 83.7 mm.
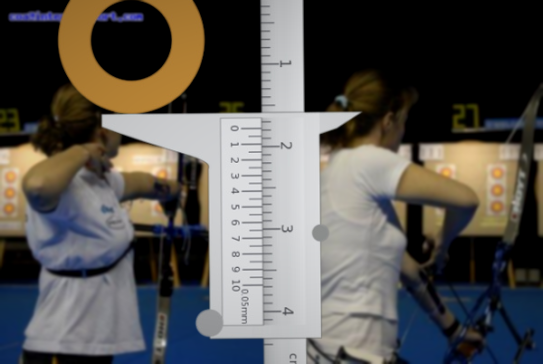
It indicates 17.8 mm
